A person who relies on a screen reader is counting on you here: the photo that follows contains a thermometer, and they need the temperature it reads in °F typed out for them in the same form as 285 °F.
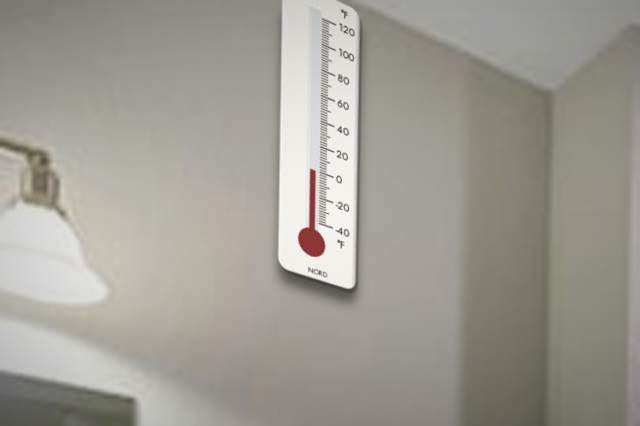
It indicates 0 °F
